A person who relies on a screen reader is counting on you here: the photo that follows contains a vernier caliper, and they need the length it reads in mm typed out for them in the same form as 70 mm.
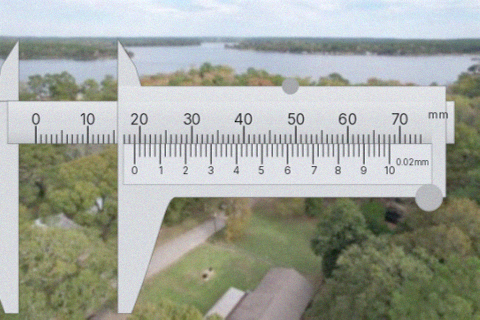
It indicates 19.0 mm
